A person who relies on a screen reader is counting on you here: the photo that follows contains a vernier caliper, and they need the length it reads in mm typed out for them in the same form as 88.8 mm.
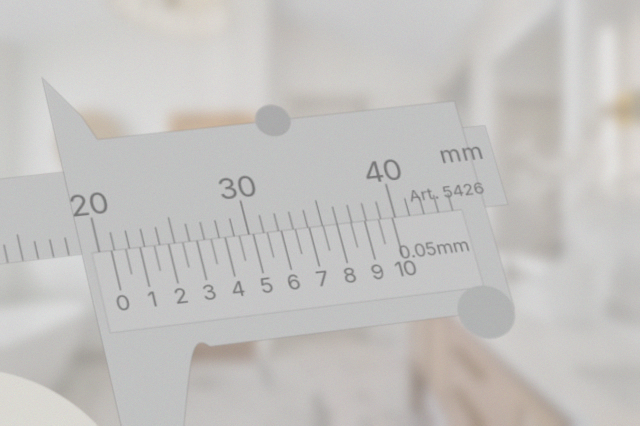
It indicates 20.8 mm
